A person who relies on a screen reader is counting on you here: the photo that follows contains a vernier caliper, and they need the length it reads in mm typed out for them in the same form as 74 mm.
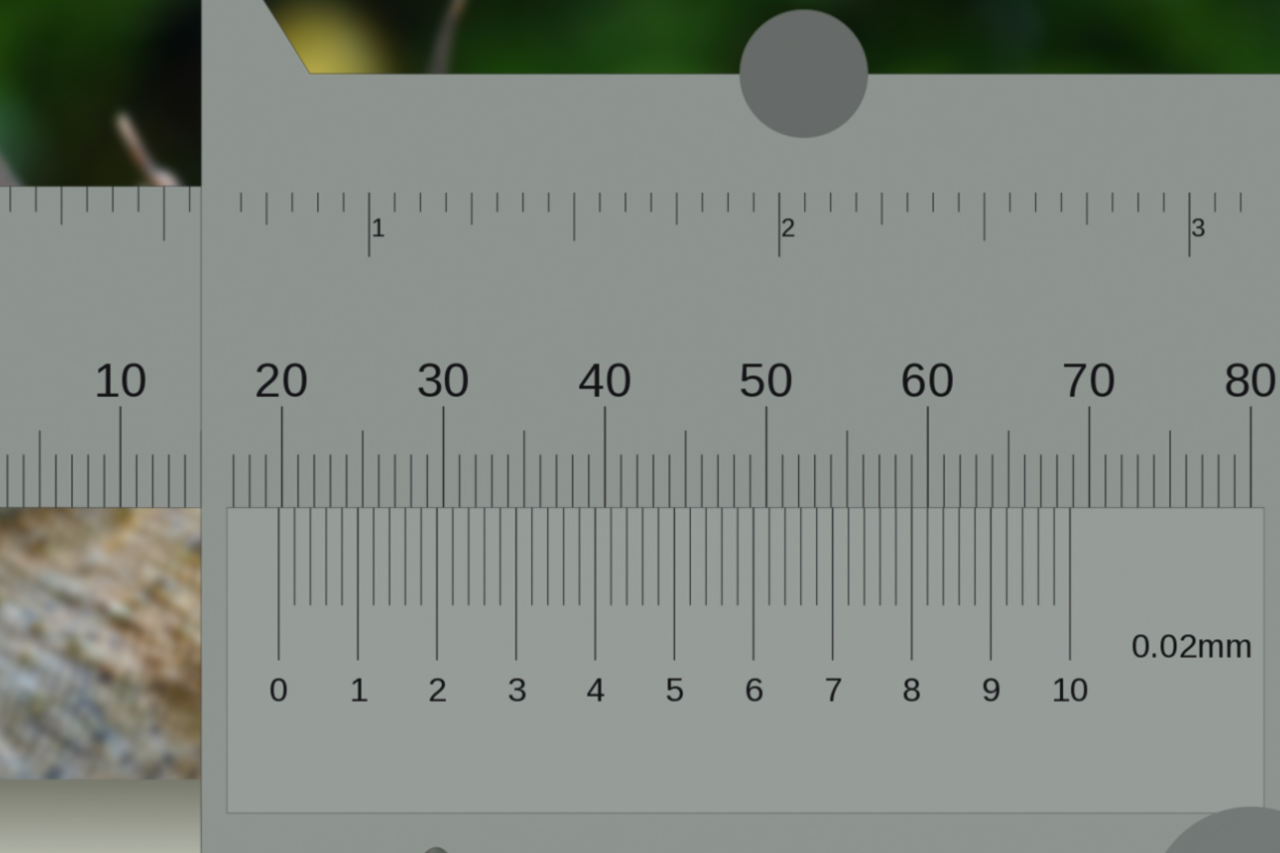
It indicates 19.8 mm
